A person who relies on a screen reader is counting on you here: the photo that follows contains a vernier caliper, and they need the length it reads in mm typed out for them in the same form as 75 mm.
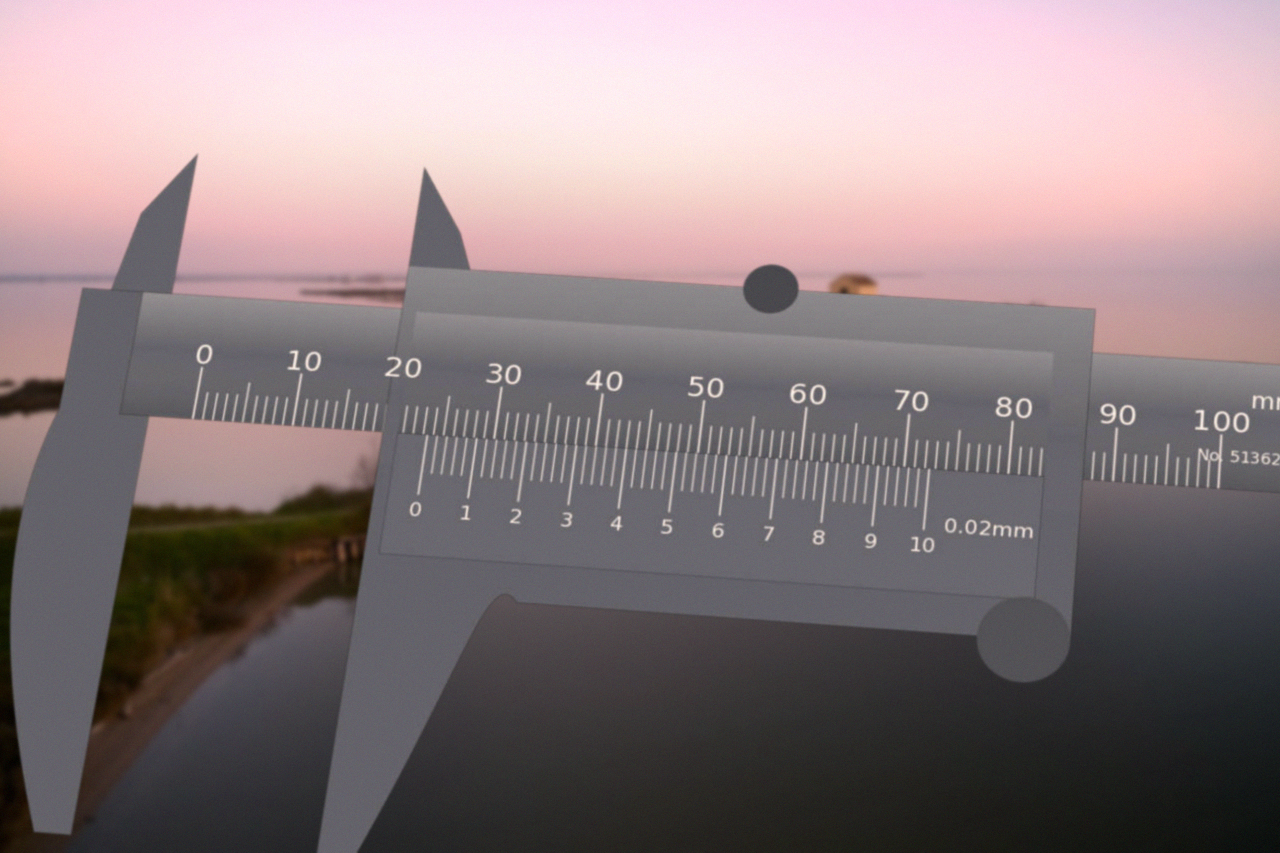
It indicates 23.4 mm
